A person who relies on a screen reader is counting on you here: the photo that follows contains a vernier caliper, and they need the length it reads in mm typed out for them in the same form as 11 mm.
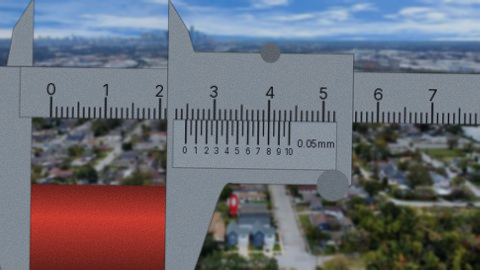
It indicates 24.8 mm
